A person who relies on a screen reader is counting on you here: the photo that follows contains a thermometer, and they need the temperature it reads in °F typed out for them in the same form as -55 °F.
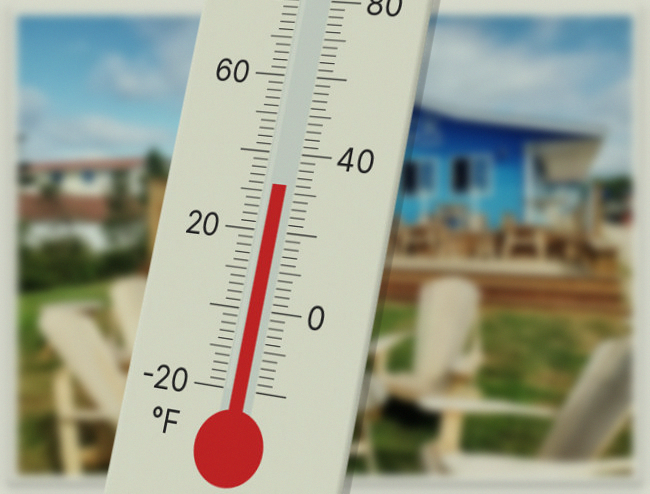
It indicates 32 °F
